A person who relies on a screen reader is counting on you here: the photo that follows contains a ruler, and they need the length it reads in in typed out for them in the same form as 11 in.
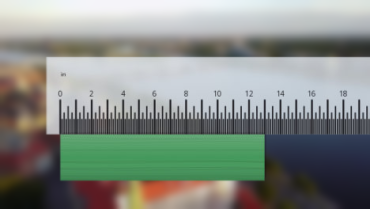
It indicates 13 in
